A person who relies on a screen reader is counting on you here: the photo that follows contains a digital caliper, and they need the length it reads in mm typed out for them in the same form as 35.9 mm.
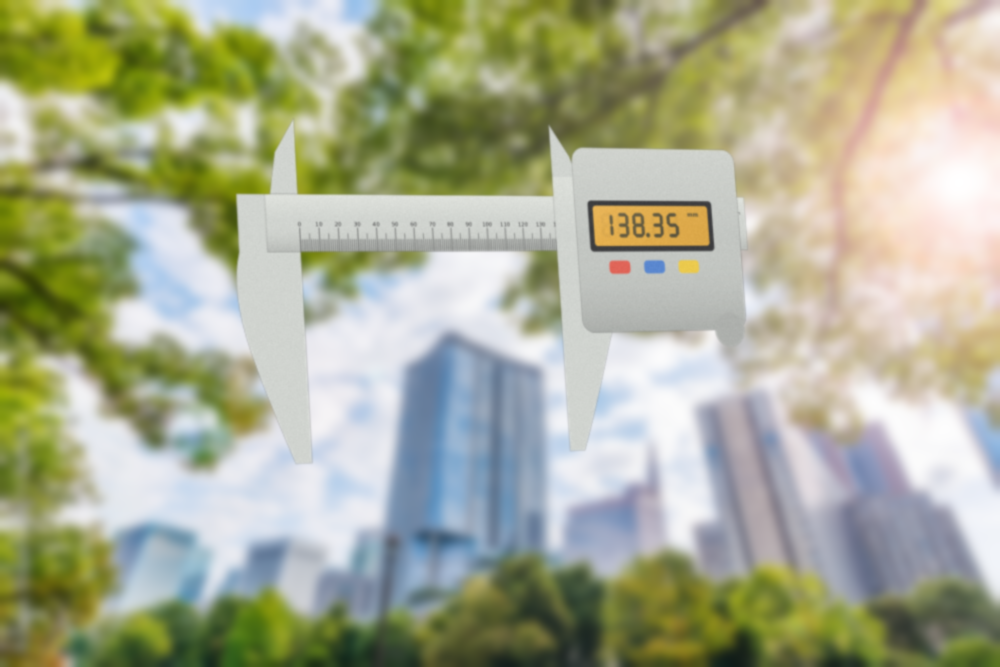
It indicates 138.35 mm
